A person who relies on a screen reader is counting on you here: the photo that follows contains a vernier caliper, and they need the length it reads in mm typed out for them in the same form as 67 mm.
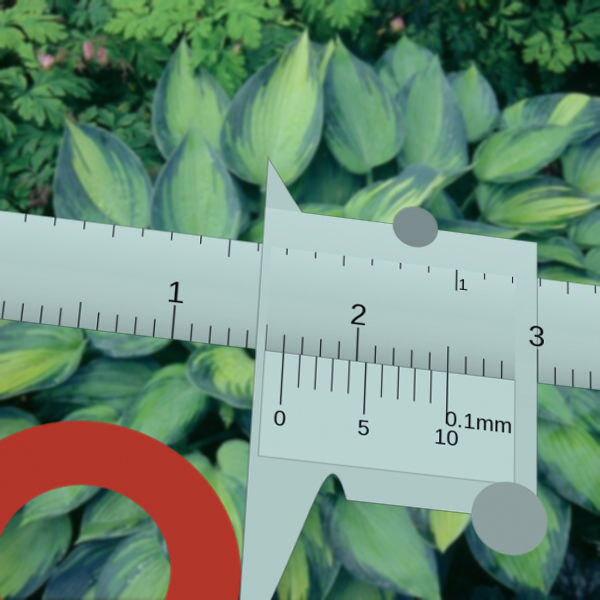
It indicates 16.0 mm
